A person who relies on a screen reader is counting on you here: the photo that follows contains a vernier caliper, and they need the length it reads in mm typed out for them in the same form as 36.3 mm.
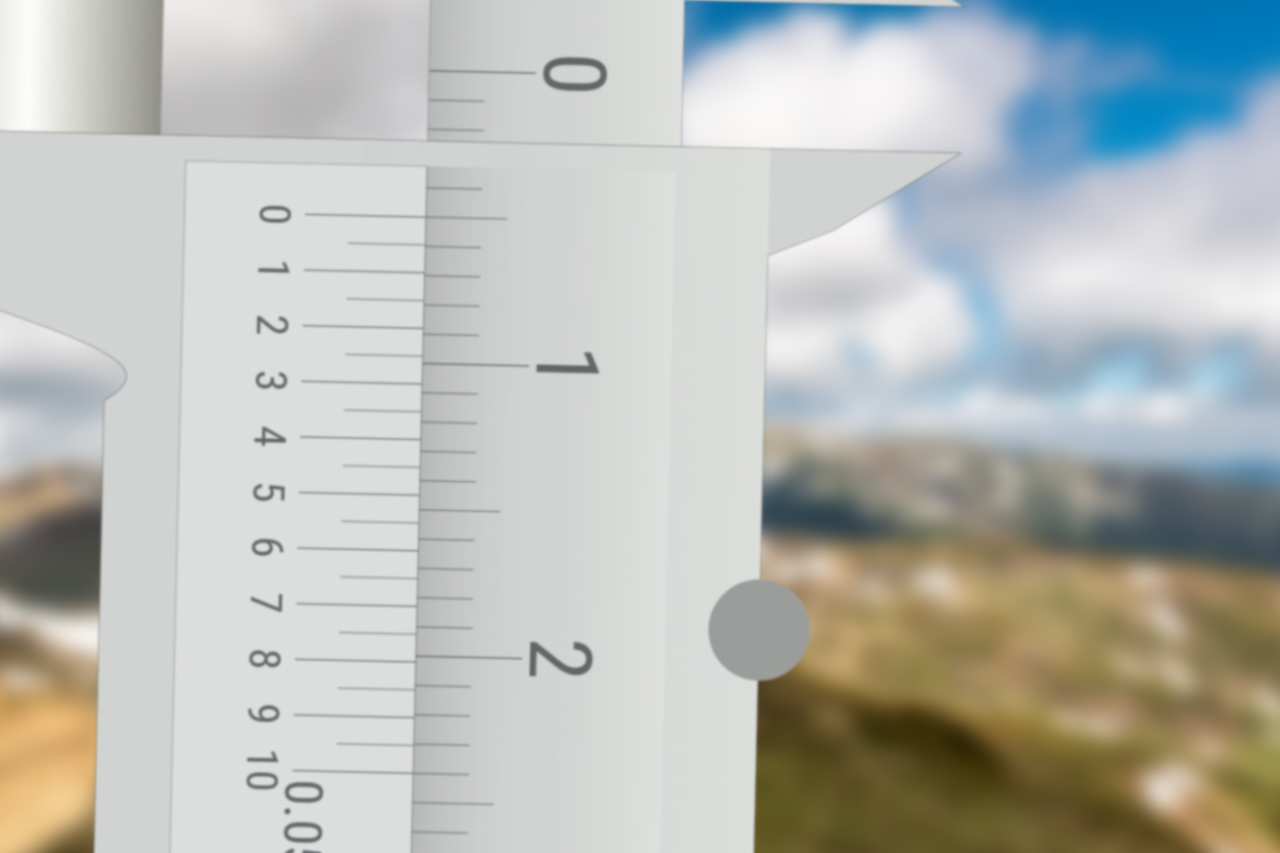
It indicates 5.0 mm
